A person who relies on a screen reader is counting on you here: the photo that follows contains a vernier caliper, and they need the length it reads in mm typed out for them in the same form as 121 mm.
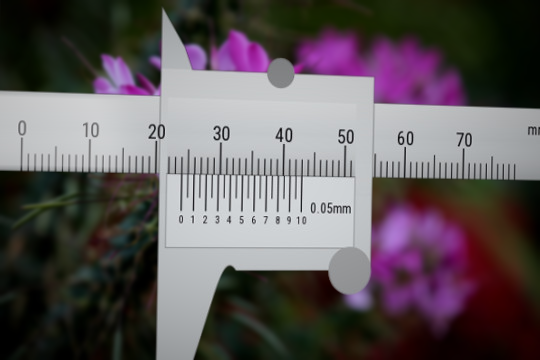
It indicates 24.0 mm
